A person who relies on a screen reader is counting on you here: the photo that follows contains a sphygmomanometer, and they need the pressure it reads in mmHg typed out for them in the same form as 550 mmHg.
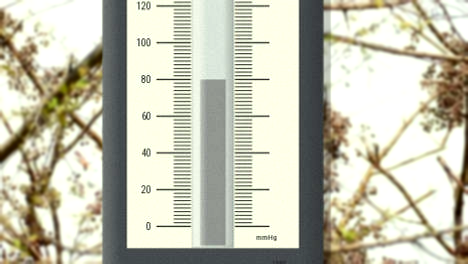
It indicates 80 mmHg
